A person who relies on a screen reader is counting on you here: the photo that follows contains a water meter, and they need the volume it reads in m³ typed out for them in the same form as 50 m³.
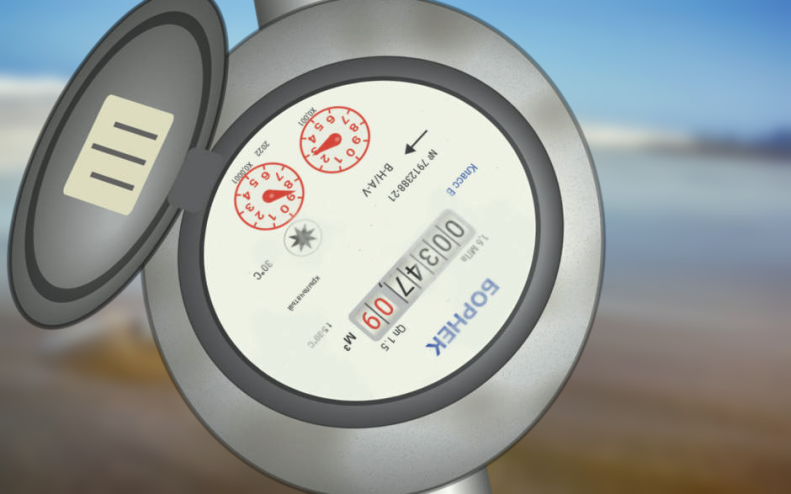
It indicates 347.0928 m³
